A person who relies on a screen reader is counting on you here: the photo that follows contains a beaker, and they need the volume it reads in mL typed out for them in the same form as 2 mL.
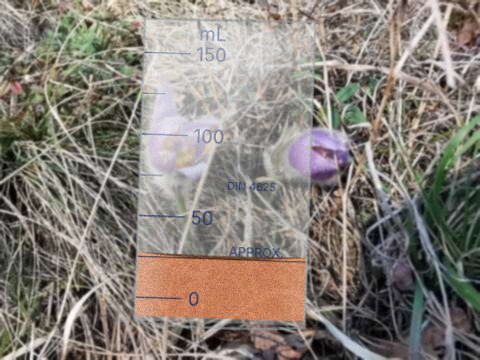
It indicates 25 mL
